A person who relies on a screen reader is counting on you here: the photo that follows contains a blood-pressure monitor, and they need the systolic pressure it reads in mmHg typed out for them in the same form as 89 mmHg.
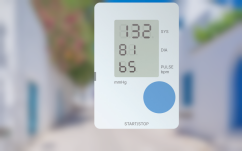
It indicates 132 mmHg
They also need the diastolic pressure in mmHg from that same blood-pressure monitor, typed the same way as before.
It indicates 81 mmHg
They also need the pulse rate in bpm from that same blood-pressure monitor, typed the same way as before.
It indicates 65 bpm
